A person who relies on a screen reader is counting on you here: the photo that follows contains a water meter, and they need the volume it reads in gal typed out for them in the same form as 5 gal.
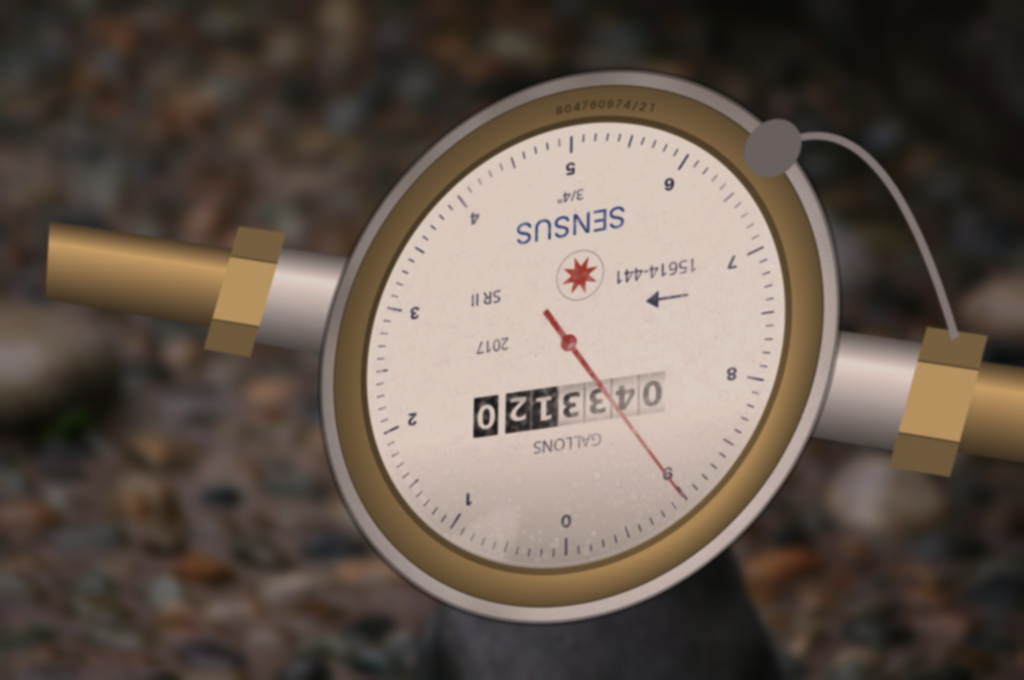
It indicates 433119.0 gal
